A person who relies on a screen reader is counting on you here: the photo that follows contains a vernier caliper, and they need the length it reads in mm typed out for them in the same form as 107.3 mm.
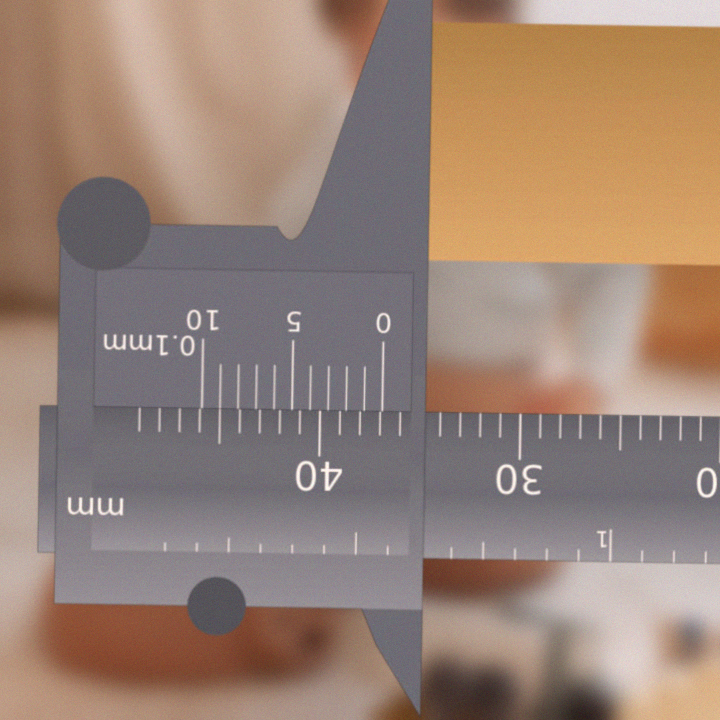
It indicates 36.9 mm
